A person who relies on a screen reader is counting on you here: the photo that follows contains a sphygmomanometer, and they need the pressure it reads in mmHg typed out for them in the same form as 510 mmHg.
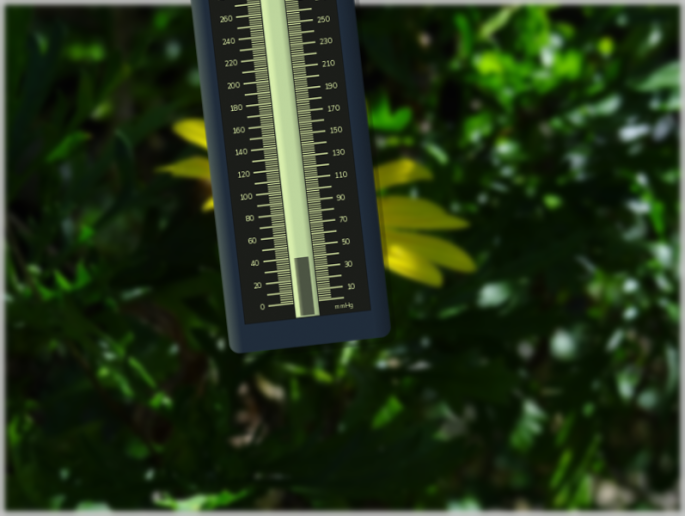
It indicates 40 mmHg
